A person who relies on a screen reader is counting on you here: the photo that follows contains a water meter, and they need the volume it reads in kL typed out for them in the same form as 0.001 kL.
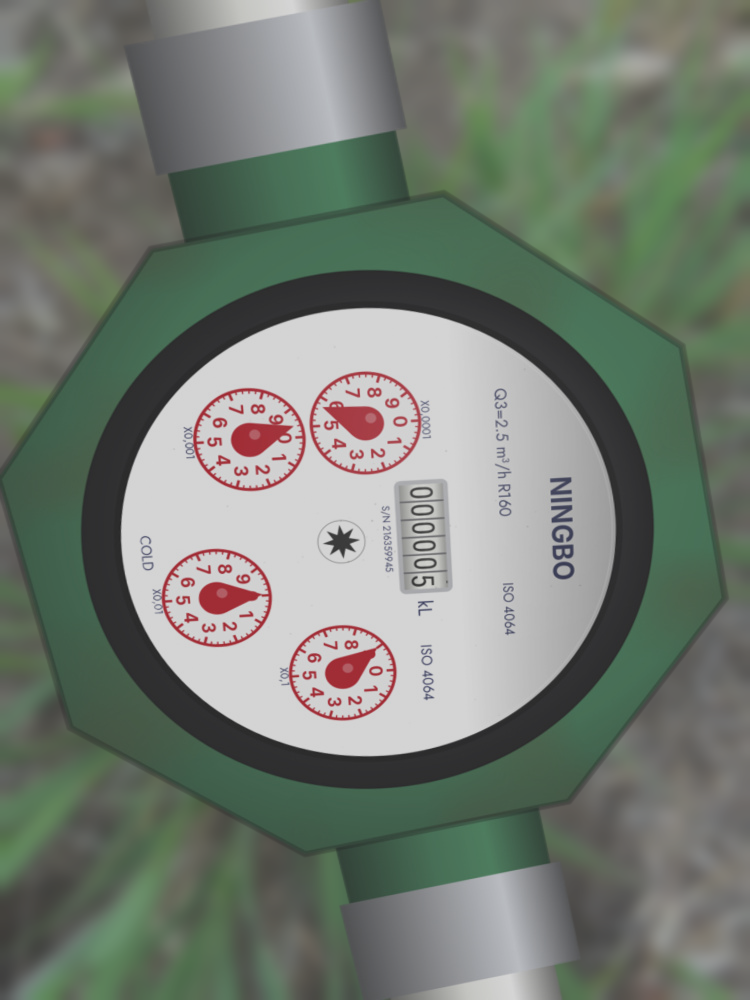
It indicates 4.8995 kL
